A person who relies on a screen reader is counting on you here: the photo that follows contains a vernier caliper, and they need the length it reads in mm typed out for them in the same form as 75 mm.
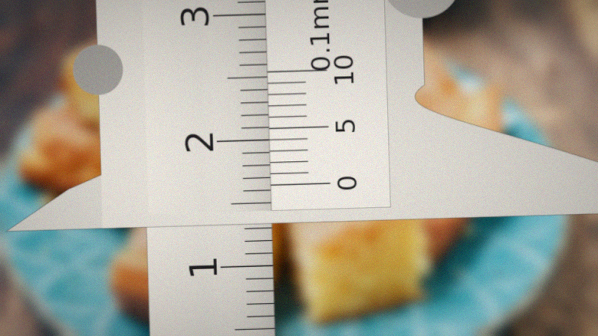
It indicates 16.4 mm
